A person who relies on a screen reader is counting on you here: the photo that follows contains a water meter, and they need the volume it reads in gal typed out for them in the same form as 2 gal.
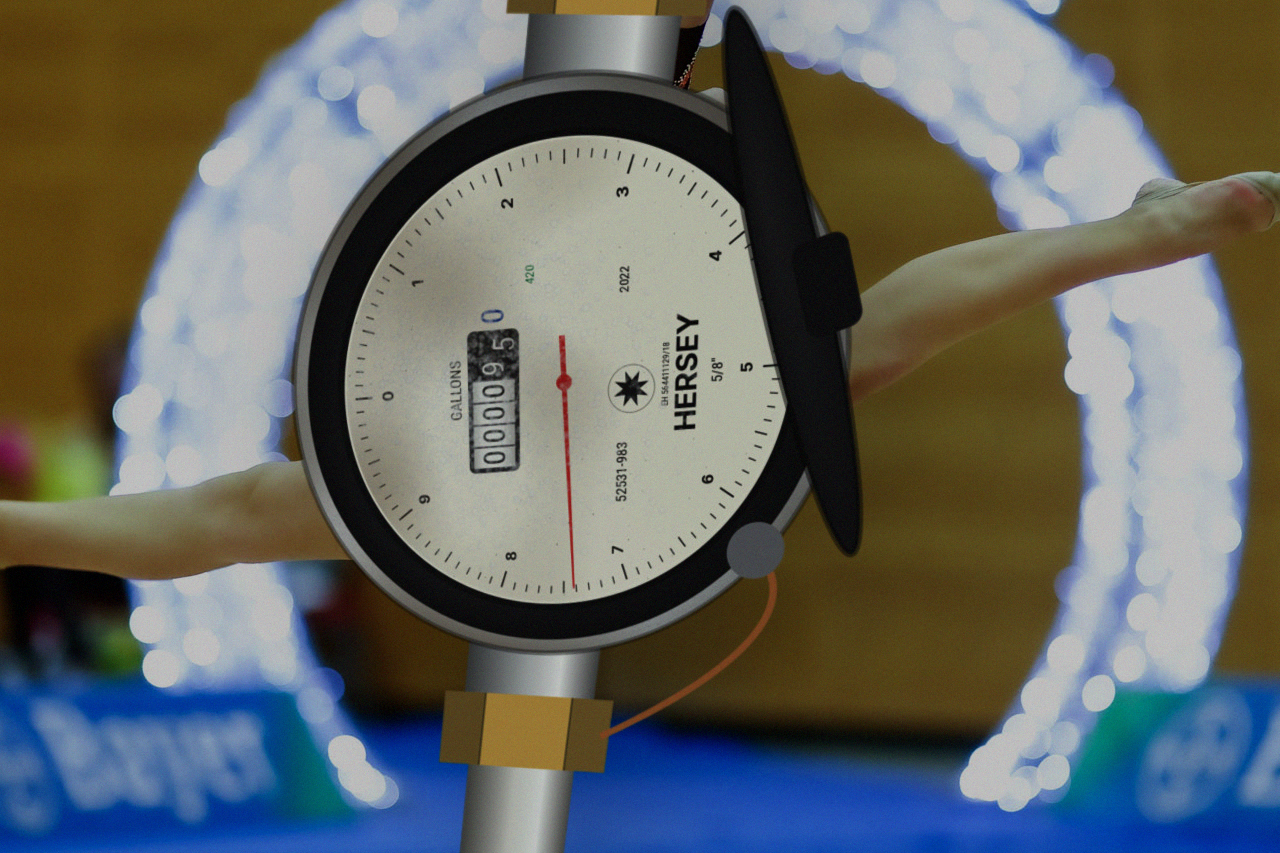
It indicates 947.4 gal
